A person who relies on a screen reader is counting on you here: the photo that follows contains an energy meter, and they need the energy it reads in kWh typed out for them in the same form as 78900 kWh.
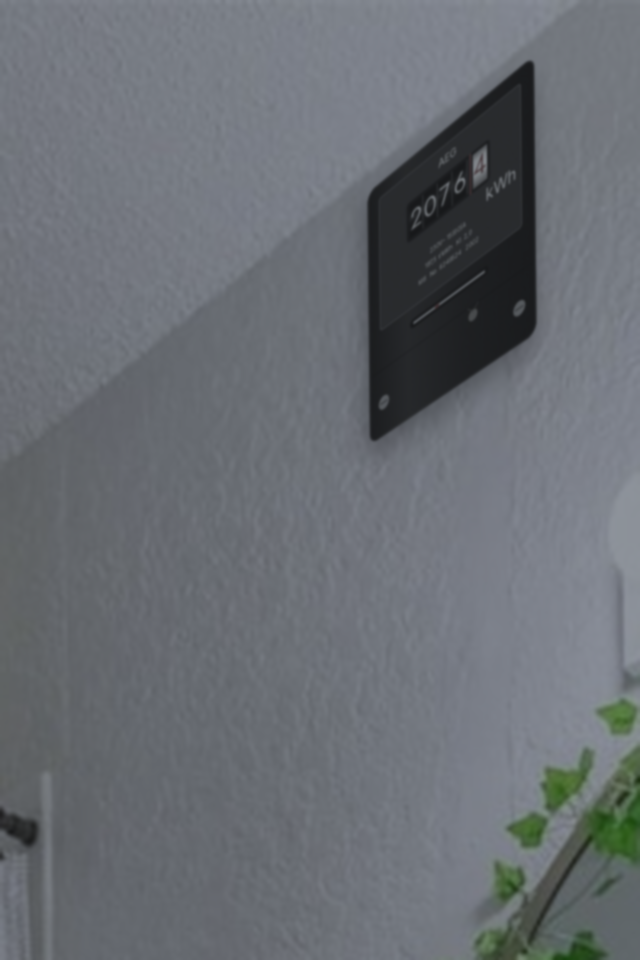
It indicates 2076.4 kWh
